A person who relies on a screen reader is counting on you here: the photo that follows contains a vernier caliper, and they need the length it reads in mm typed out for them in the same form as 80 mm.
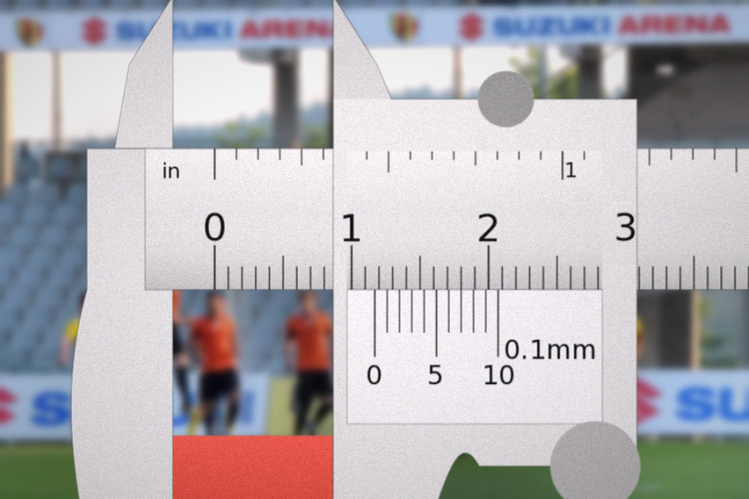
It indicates 11.7 mm
